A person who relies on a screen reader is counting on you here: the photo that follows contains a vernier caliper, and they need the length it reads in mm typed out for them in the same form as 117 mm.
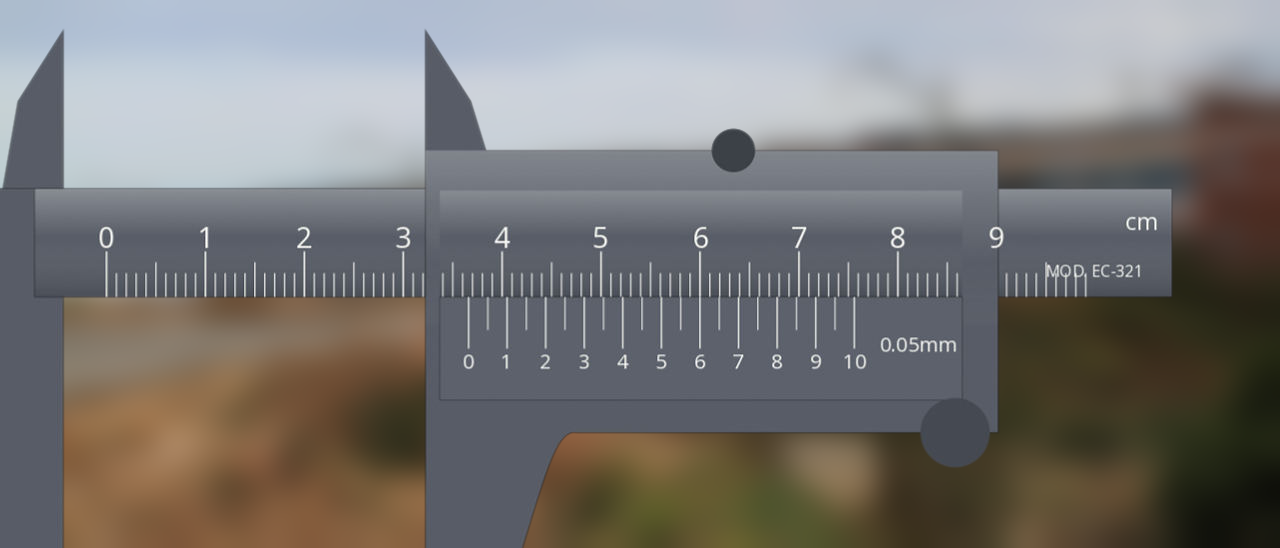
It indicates 36.6 mm
